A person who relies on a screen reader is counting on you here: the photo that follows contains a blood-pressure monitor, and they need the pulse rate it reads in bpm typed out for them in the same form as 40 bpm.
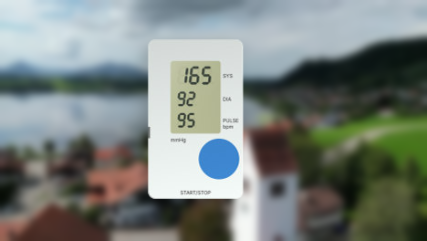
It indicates 95 bpm
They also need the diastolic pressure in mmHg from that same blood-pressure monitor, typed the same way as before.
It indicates 92 mmHg
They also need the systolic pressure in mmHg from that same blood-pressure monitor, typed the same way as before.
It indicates 165 mmHg
